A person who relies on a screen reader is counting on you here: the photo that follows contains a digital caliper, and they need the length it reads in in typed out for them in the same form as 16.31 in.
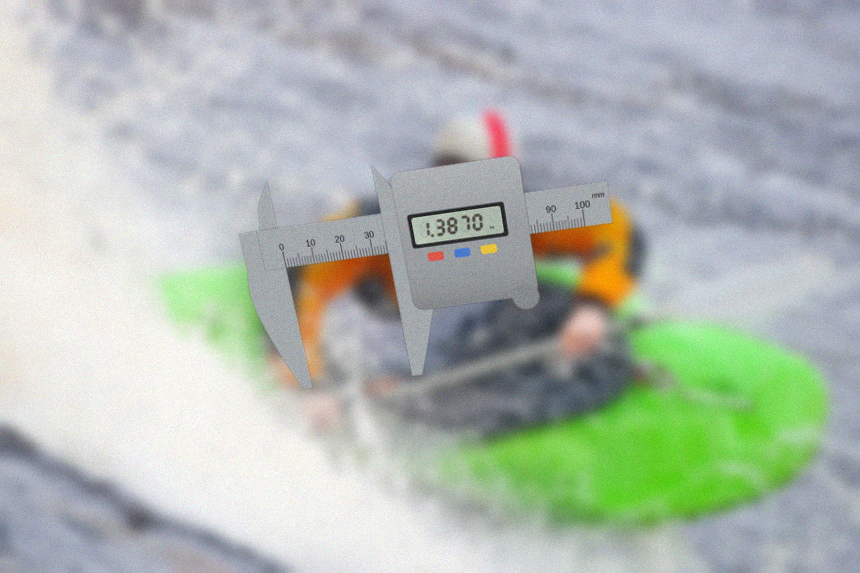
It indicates 1.3870 in
